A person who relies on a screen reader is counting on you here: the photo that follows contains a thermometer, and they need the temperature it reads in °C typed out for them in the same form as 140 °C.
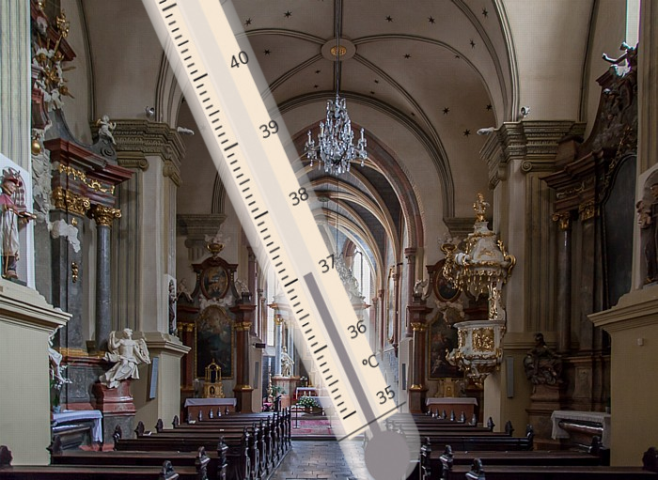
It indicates 37 °C
